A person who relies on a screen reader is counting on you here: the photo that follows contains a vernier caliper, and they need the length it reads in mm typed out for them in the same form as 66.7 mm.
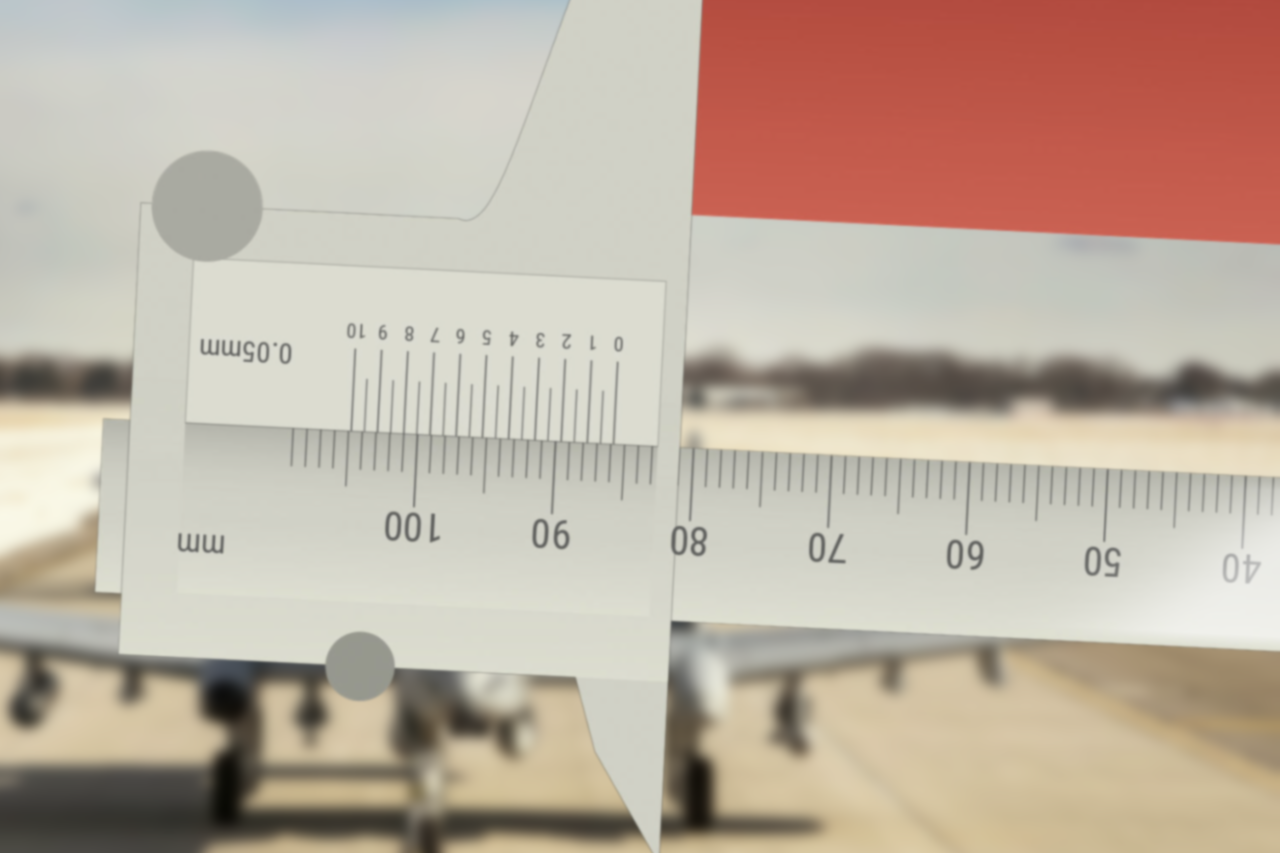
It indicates 85.8 mm
